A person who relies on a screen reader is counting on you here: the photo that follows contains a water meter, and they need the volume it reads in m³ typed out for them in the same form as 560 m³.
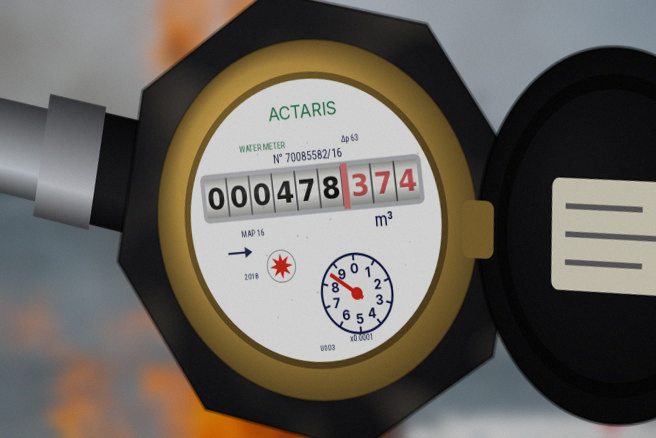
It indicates 478.3748 m³
